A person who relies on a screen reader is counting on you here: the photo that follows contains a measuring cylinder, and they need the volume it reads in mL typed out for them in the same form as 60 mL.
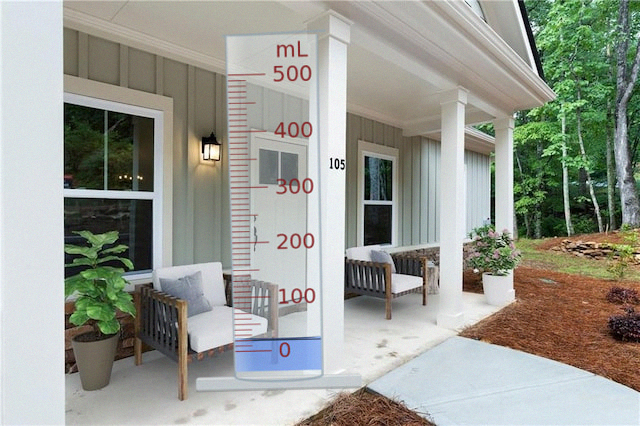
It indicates 20 mL
